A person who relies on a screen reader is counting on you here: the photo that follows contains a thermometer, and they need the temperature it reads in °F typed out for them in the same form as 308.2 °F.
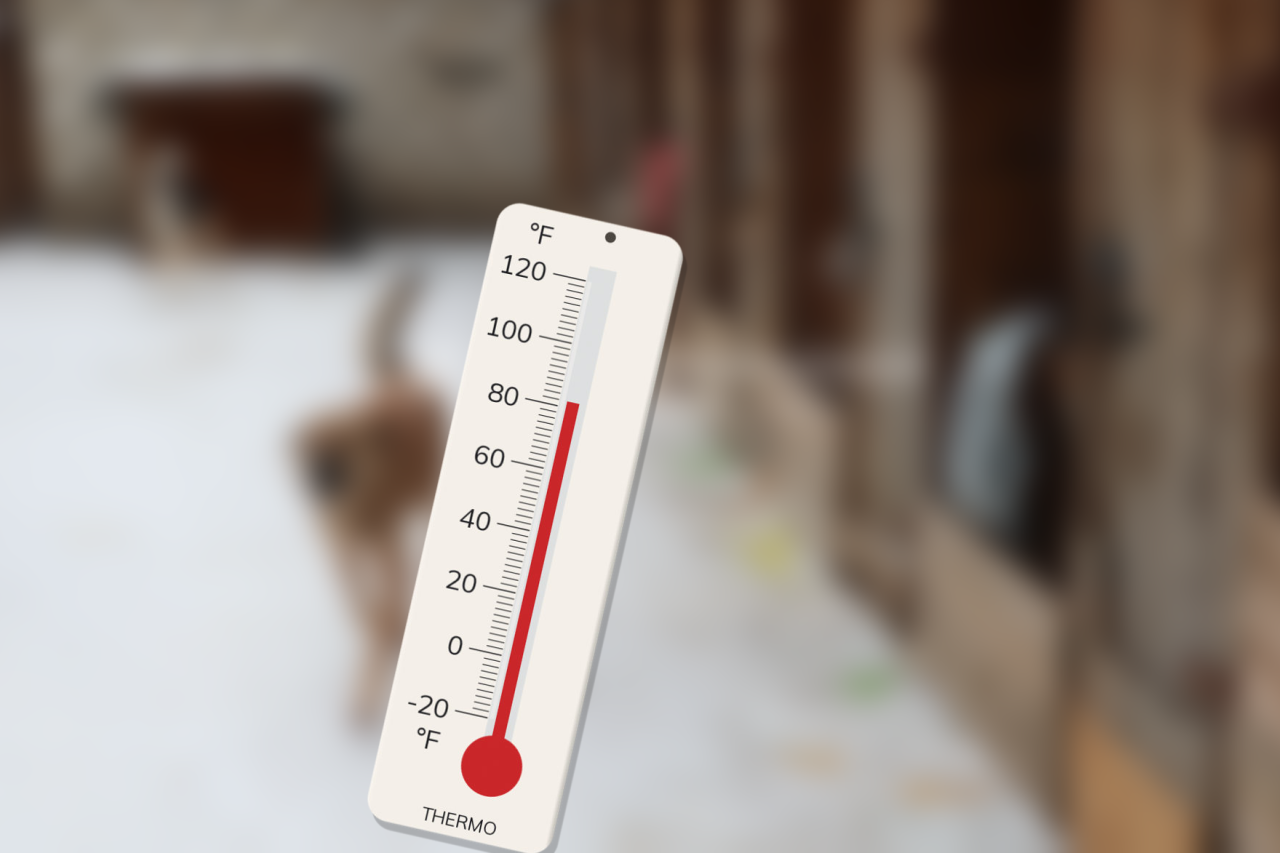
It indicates 82 °F
